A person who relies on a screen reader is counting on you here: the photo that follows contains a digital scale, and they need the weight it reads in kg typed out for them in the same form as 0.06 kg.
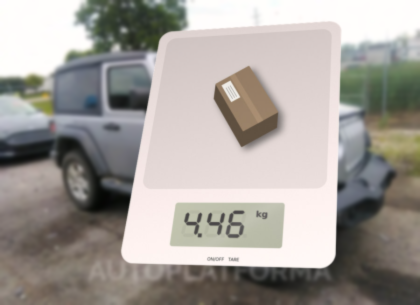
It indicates 4.46 kg
